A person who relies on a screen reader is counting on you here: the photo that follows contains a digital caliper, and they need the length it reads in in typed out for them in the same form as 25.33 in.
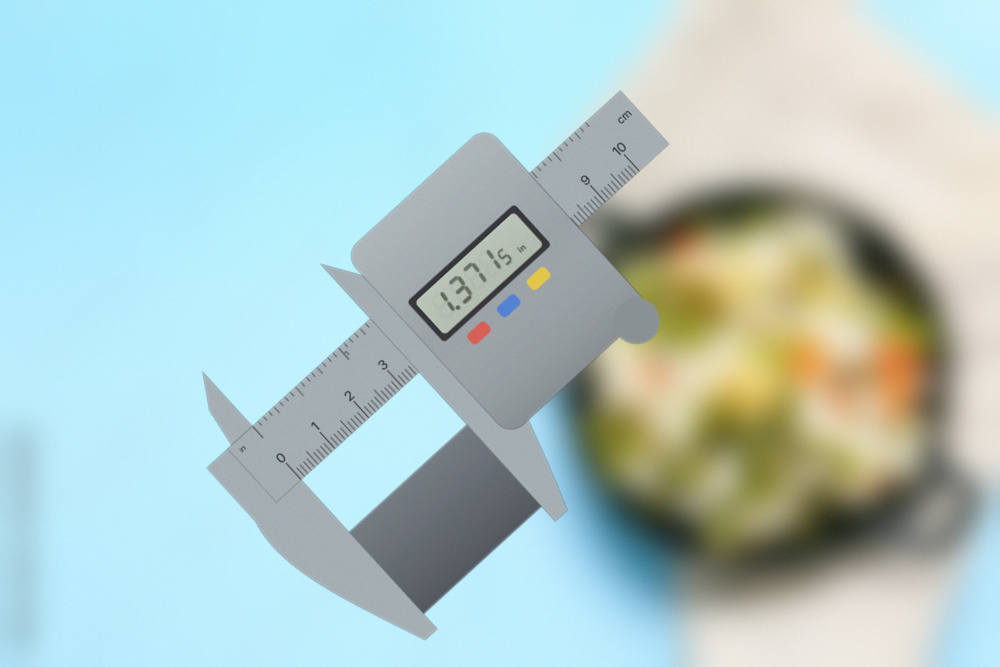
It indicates 1.3715 in
